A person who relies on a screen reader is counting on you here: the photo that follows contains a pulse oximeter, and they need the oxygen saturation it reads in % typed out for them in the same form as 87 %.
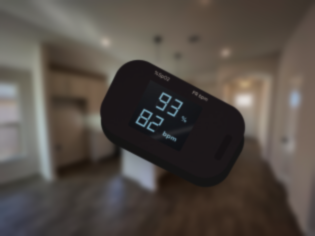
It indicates 93 %
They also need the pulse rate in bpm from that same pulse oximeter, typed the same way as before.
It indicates 82 bpm
